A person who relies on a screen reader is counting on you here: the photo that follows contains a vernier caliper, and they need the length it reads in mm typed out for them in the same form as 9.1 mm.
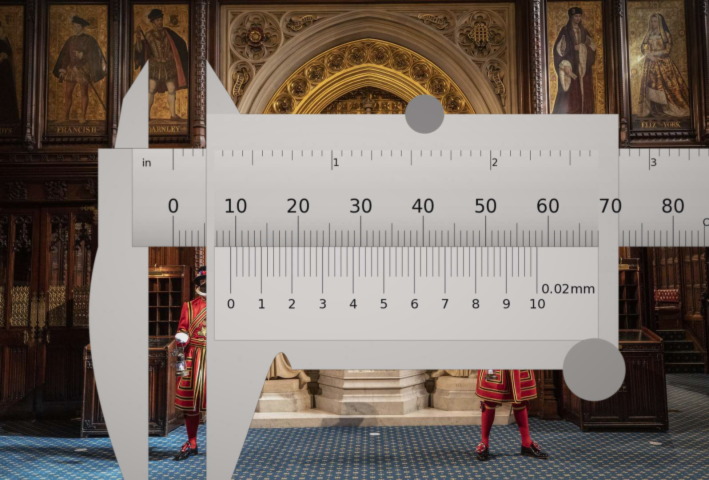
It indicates 9.2 mm
